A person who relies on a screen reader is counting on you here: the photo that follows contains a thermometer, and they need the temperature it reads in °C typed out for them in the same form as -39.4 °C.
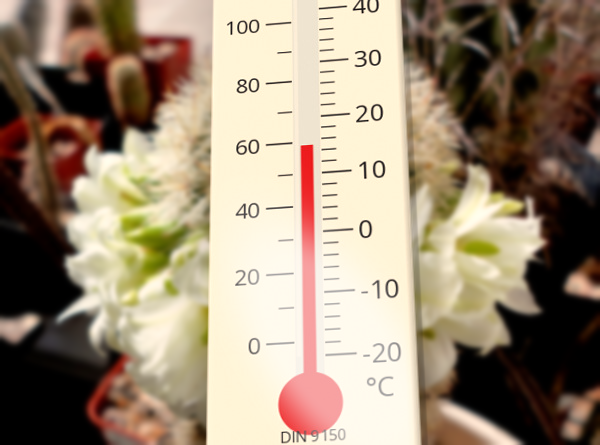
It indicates 15 °C
